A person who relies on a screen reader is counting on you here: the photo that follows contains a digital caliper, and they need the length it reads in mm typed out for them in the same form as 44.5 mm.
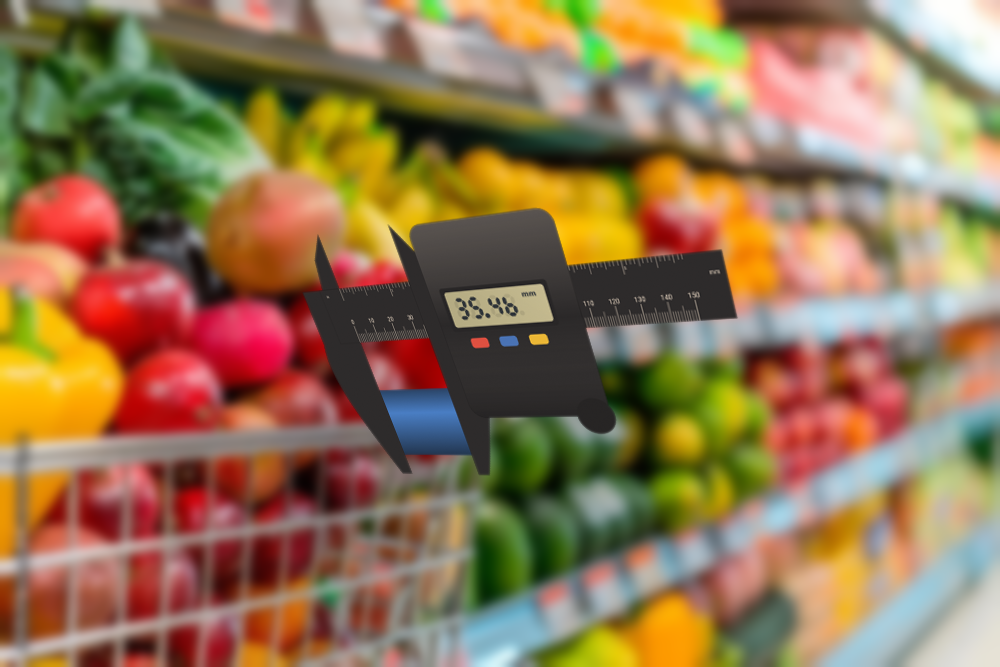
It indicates 35.46 mm
